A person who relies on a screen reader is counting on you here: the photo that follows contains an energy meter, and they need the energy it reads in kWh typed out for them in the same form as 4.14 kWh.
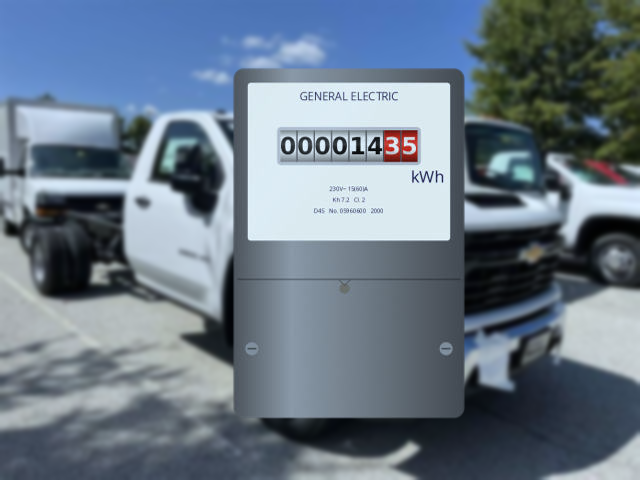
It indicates 14.35 kWh
